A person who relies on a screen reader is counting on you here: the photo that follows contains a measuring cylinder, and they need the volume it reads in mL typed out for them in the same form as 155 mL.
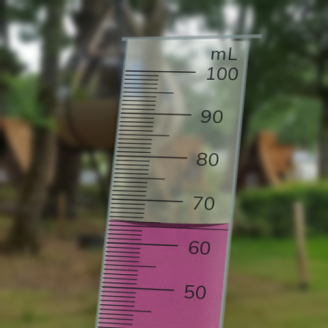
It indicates 64 mL
